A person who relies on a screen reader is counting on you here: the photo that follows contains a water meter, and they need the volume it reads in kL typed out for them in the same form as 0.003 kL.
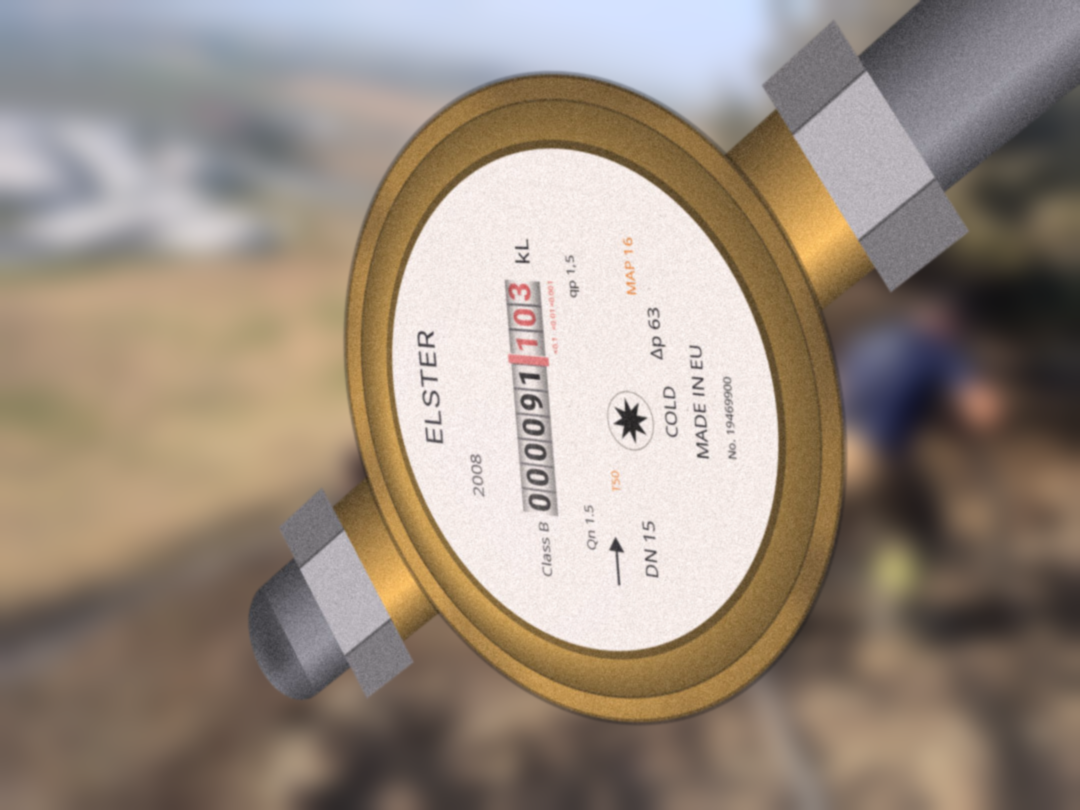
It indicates 91.103 kL
